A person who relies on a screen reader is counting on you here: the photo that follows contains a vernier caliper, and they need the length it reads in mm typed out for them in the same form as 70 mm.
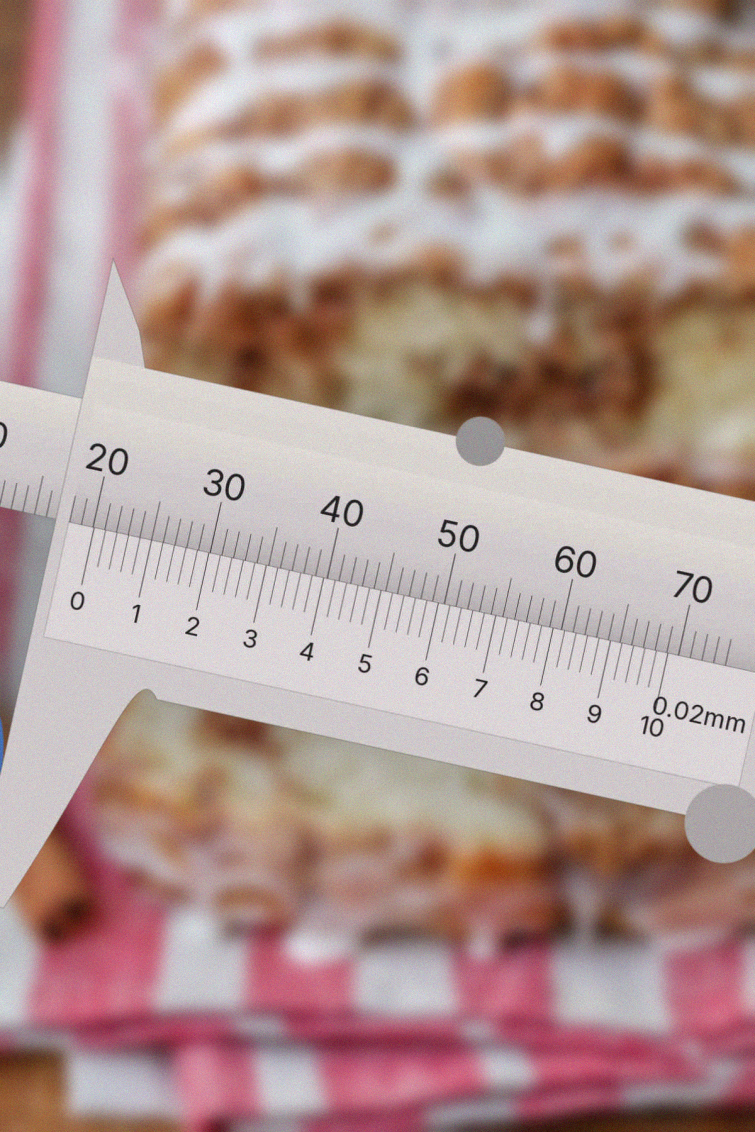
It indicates 20.1 mm
